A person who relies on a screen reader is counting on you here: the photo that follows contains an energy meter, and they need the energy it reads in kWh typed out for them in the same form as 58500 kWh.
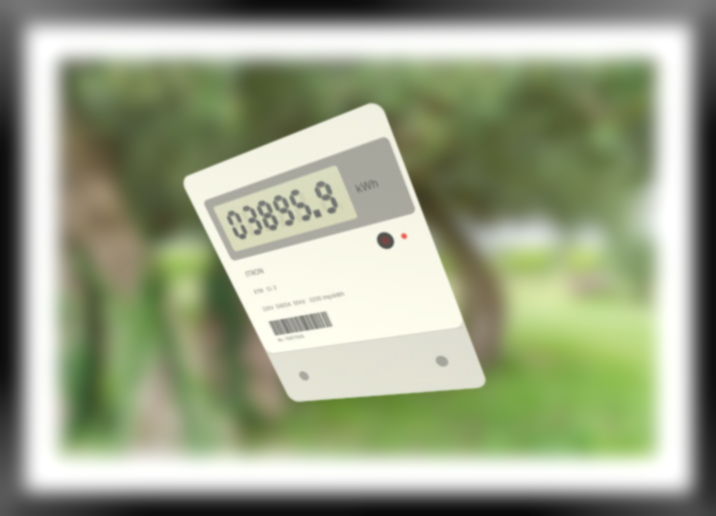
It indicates 3895.9 kWh
